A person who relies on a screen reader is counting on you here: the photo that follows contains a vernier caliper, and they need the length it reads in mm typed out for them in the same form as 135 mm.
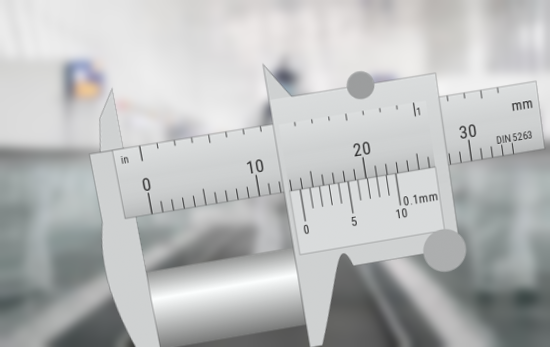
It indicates 13.8 mm
